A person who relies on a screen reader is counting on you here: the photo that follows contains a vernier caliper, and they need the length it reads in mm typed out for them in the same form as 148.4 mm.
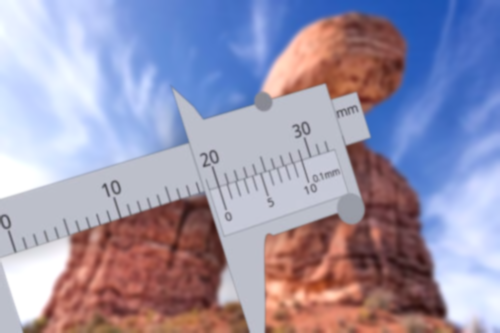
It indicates 20.0 mm
